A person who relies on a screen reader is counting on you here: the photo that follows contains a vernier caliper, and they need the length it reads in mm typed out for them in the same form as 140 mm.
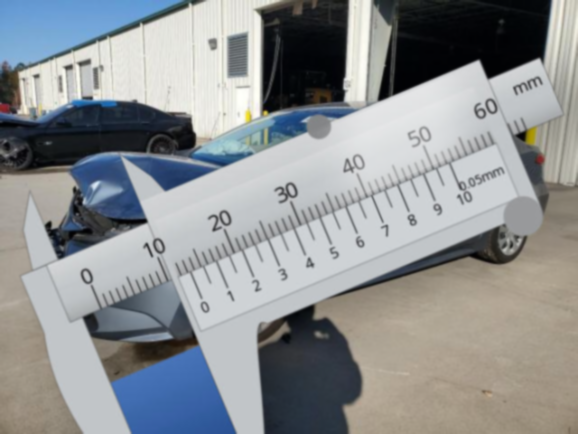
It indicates 13.4 mm
